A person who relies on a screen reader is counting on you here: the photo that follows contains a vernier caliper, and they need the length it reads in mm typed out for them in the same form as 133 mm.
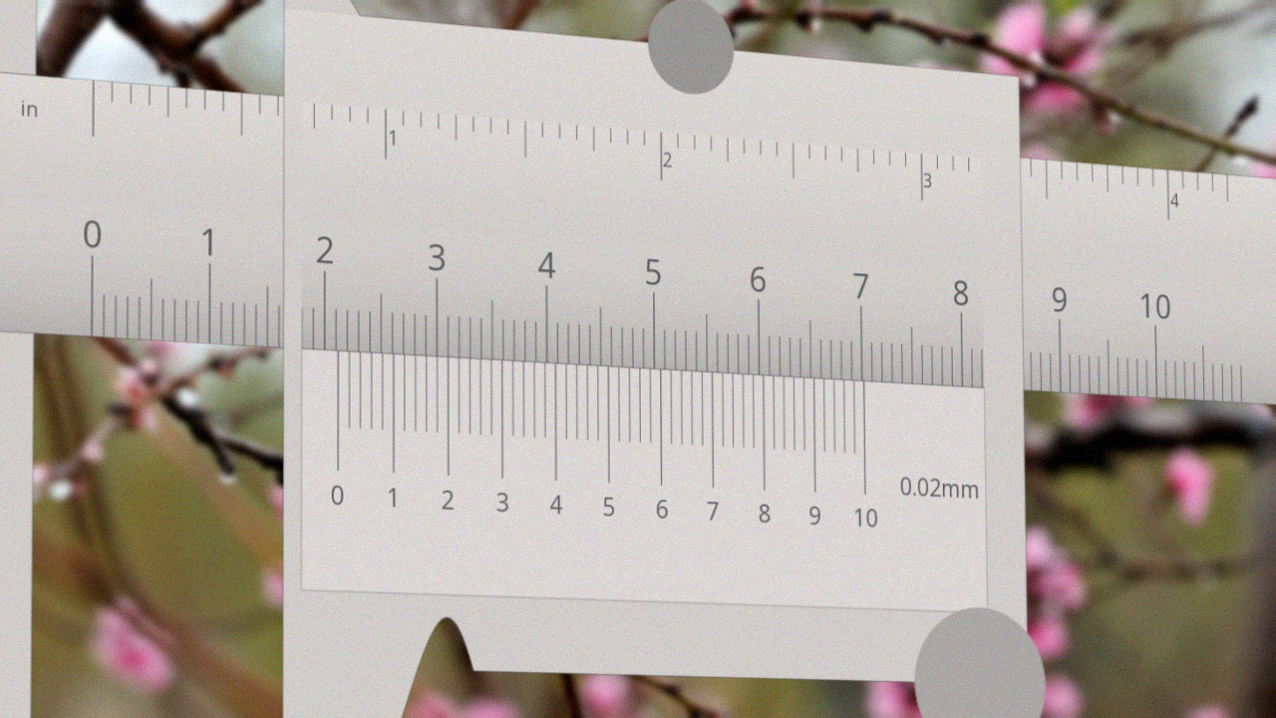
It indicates 21.2 mm
